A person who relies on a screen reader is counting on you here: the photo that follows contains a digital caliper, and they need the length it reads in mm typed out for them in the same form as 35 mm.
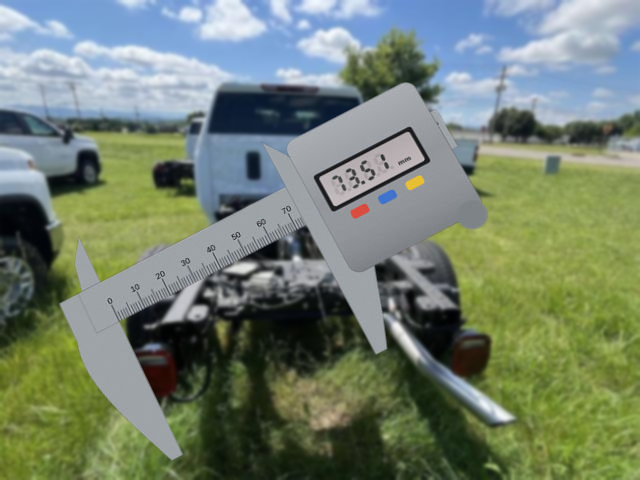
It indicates 73.51 mm
